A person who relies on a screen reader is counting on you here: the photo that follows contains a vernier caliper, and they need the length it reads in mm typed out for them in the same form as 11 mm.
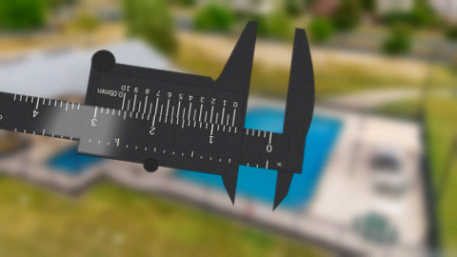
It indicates 6.6 mm
